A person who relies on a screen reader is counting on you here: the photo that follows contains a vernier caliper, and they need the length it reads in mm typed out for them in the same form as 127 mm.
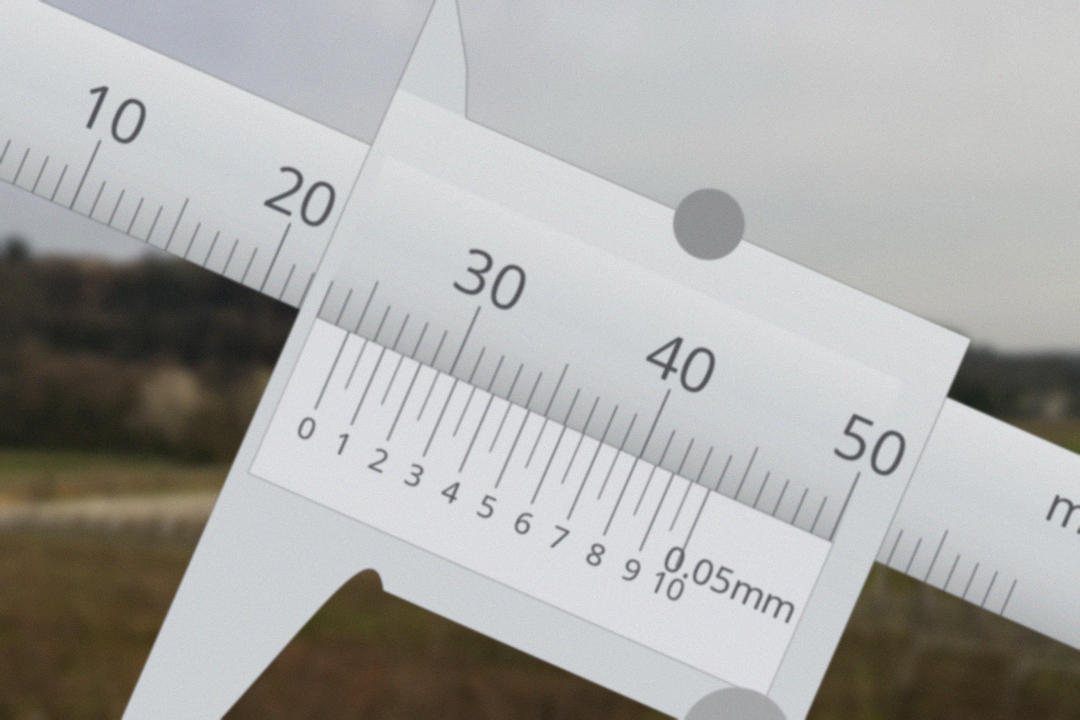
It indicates 24.7 mm
